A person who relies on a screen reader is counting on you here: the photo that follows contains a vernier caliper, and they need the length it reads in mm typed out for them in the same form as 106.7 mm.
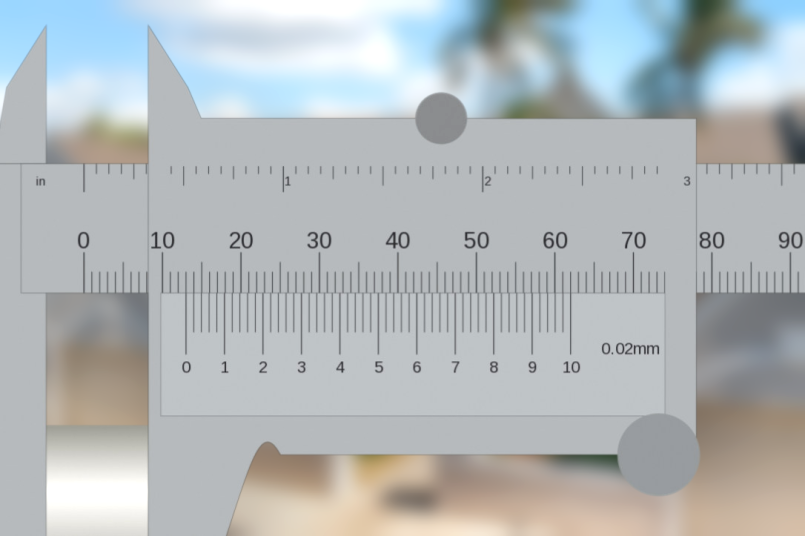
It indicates 13.0 mm
